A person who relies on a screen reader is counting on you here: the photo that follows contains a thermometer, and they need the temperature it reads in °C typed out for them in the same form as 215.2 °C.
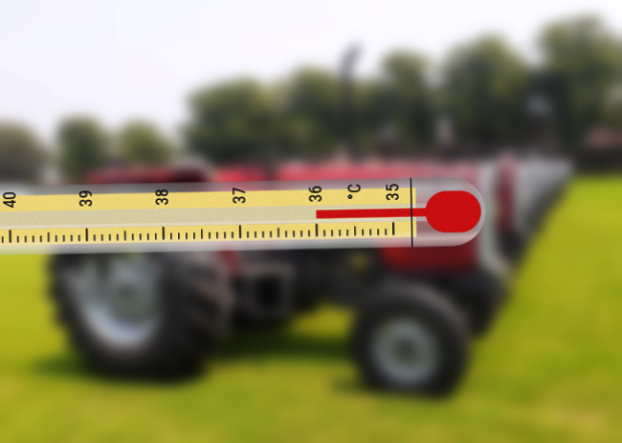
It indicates 36 °C
